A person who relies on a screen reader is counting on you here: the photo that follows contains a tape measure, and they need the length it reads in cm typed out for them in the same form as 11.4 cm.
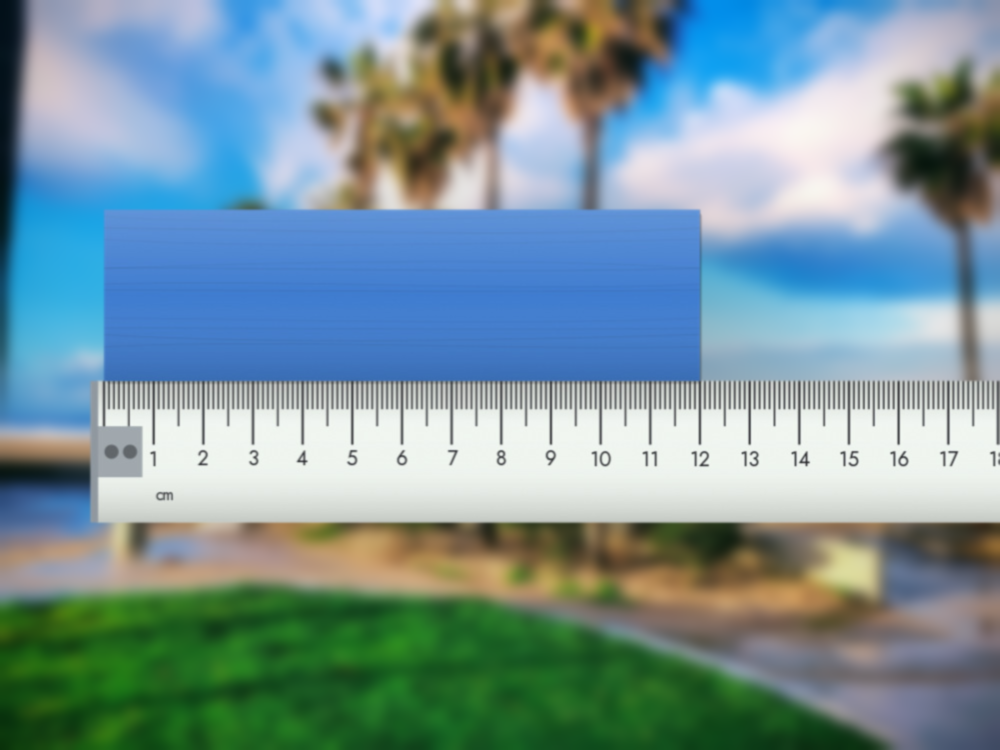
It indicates 12 cm
